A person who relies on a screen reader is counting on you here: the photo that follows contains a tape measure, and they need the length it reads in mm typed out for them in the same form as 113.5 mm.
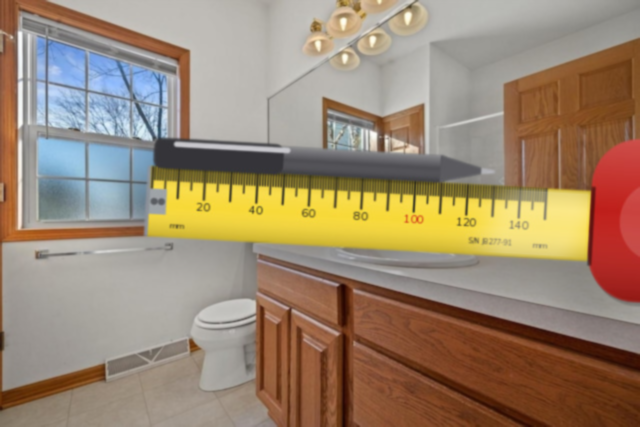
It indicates 130 mm
